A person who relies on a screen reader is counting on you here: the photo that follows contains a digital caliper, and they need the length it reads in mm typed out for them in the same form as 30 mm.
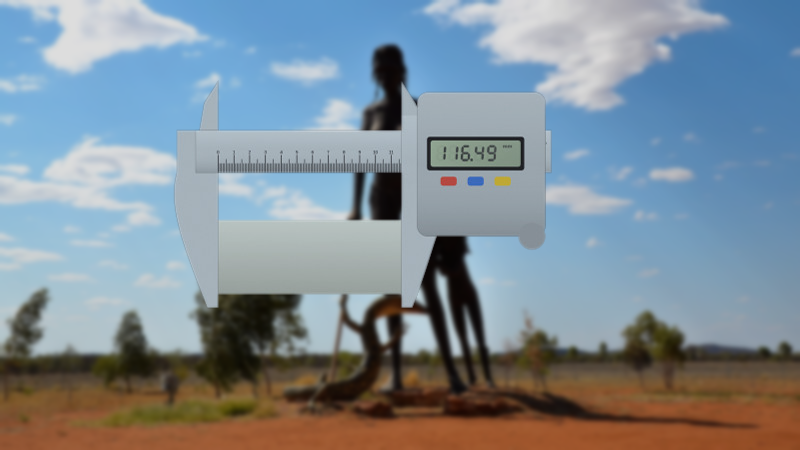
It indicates 116.49 mm
